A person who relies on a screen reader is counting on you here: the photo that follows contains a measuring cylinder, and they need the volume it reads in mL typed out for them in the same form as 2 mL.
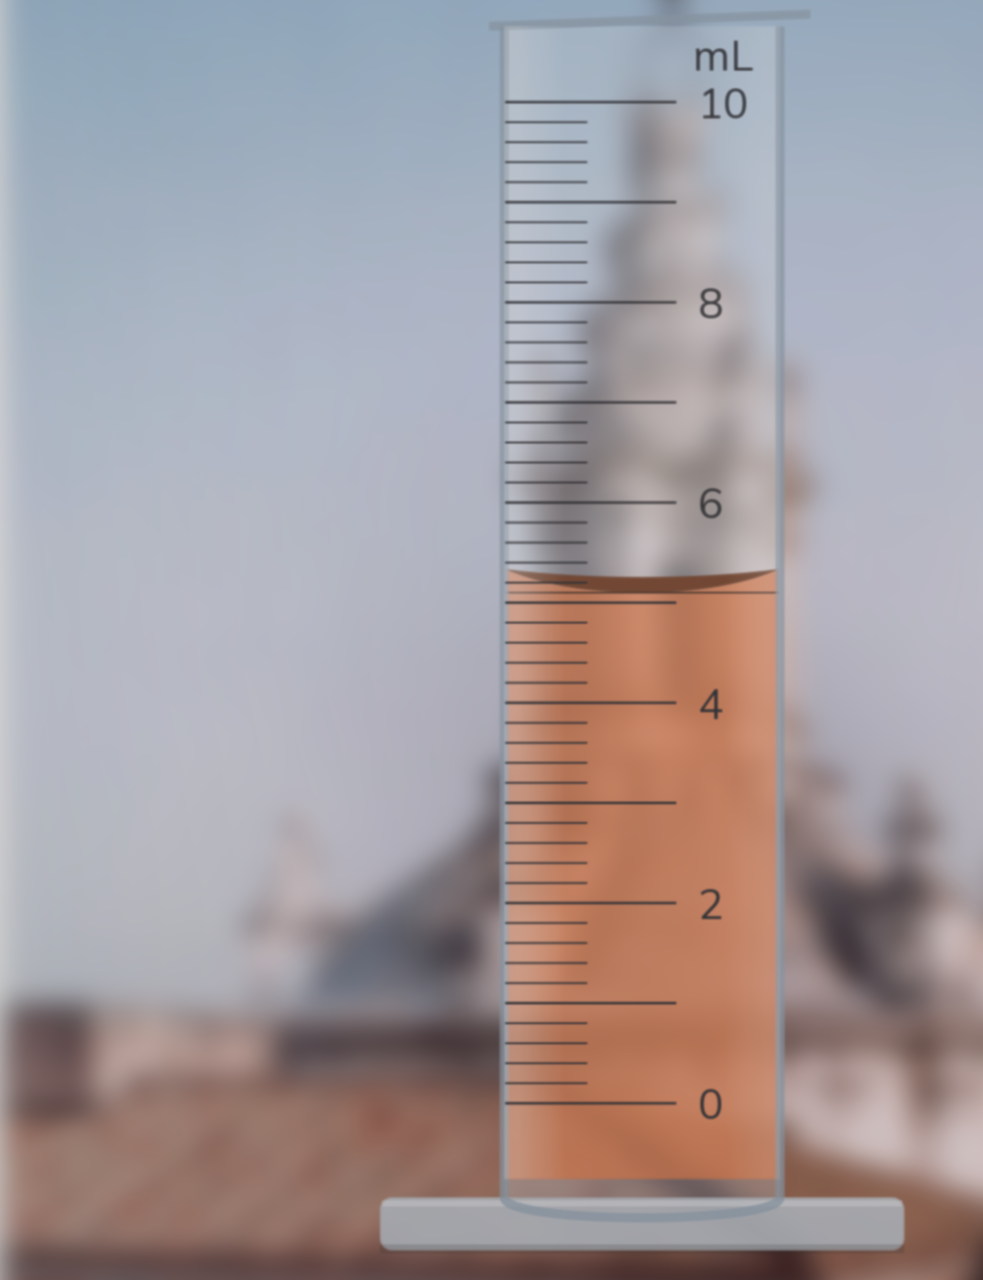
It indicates 5.1 mL
